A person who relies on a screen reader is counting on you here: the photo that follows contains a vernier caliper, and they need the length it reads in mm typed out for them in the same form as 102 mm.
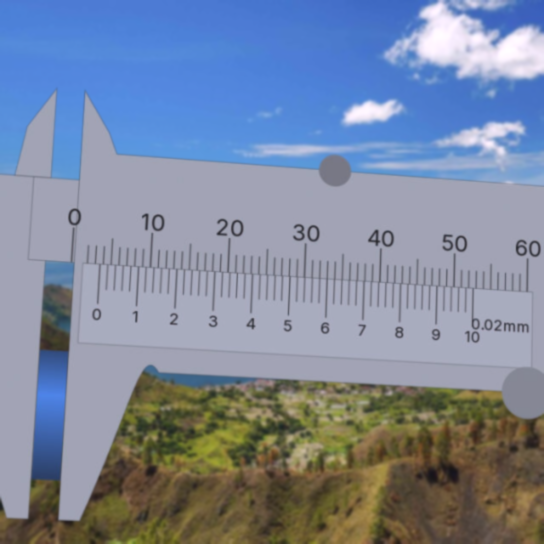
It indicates 3.6 mm
